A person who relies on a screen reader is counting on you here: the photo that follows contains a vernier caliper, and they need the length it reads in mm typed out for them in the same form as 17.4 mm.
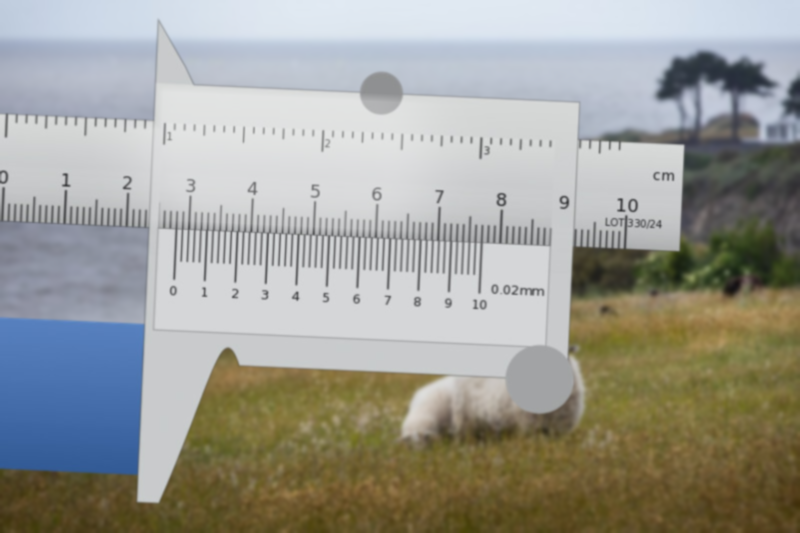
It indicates 28.0 mm
